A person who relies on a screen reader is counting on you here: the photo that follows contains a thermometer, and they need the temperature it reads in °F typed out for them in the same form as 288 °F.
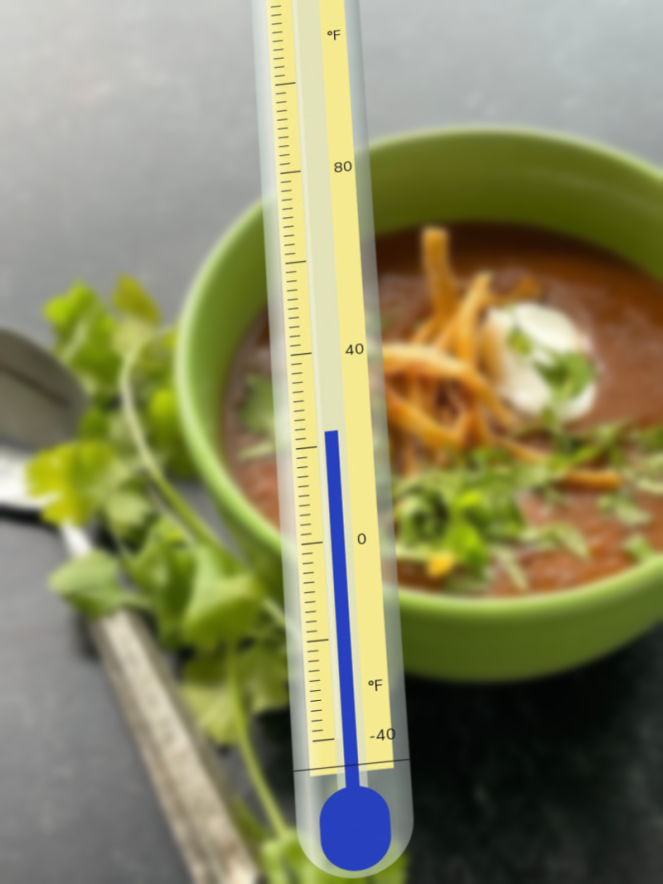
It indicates 23 °F
